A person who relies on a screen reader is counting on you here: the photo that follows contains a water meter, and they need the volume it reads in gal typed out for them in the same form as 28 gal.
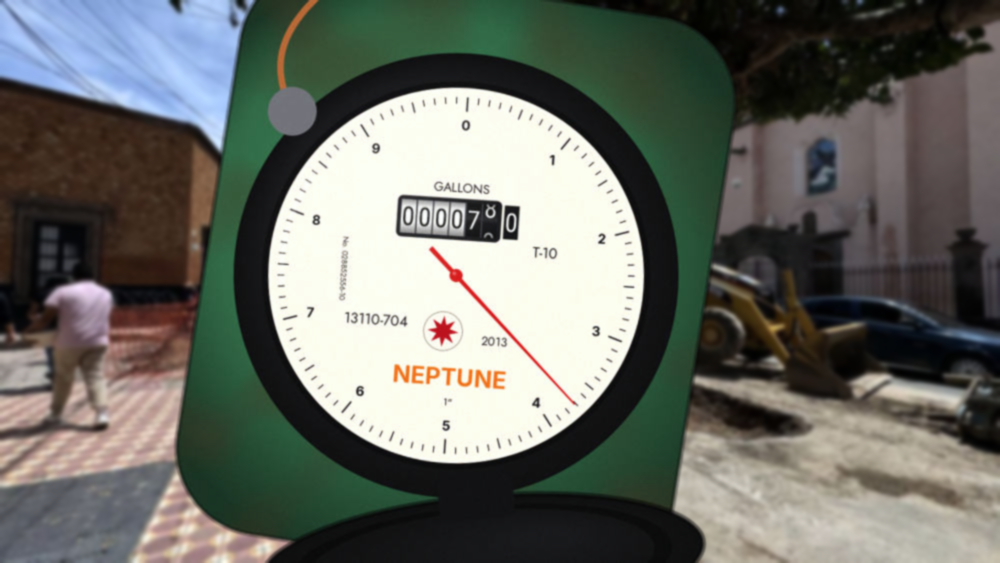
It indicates 783.7 gal
